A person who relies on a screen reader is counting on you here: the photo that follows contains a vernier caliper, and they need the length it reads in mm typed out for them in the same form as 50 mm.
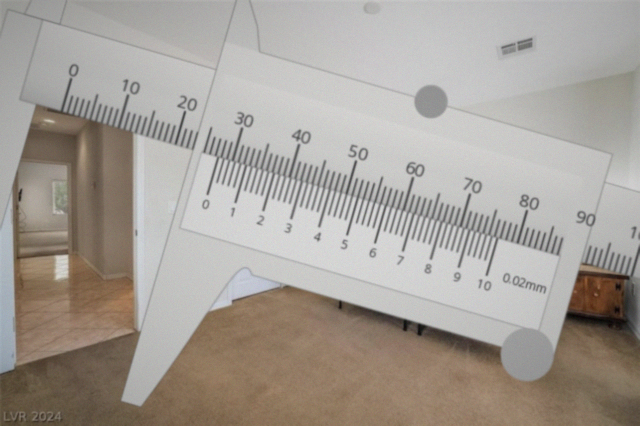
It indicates 27.5 mm
